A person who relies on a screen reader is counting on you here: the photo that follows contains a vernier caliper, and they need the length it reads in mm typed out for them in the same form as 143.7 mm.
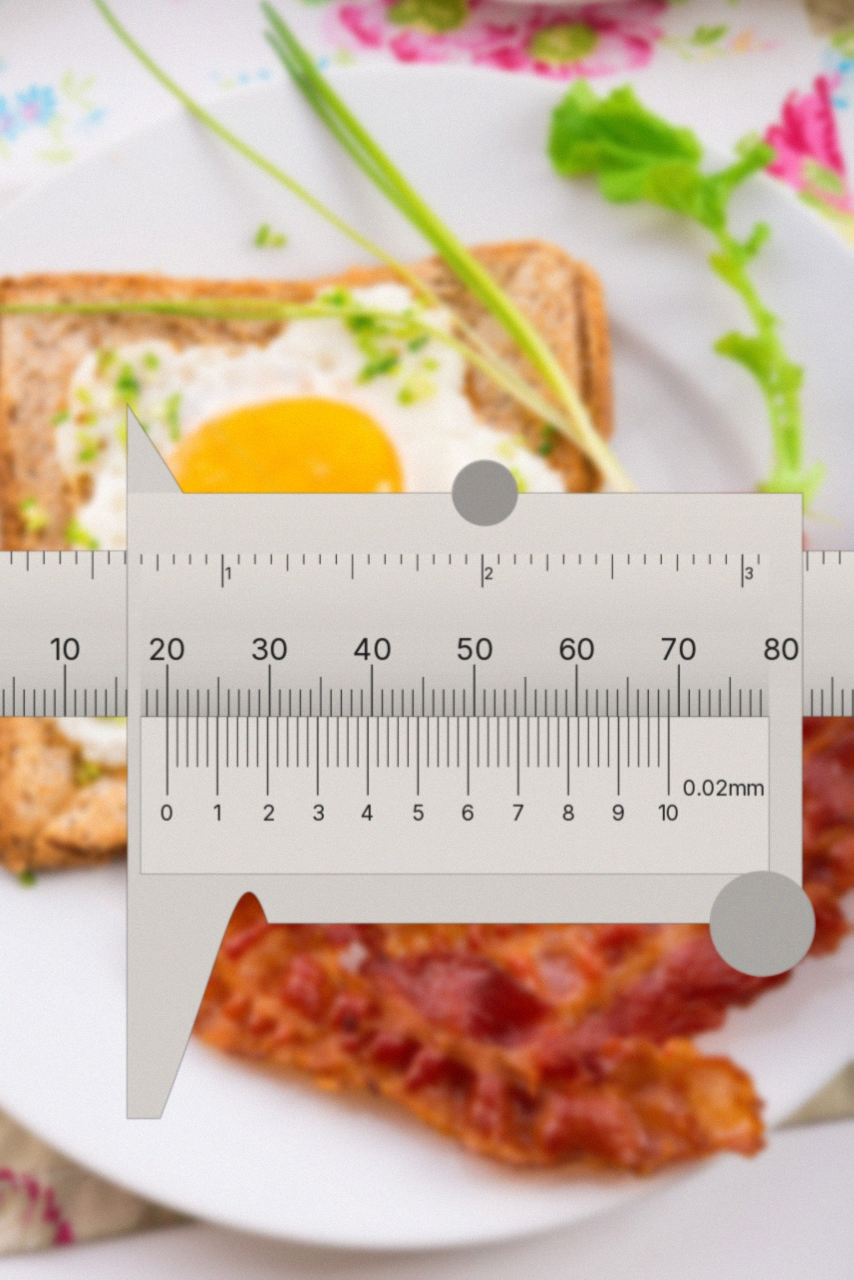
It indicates 20.0 mm
